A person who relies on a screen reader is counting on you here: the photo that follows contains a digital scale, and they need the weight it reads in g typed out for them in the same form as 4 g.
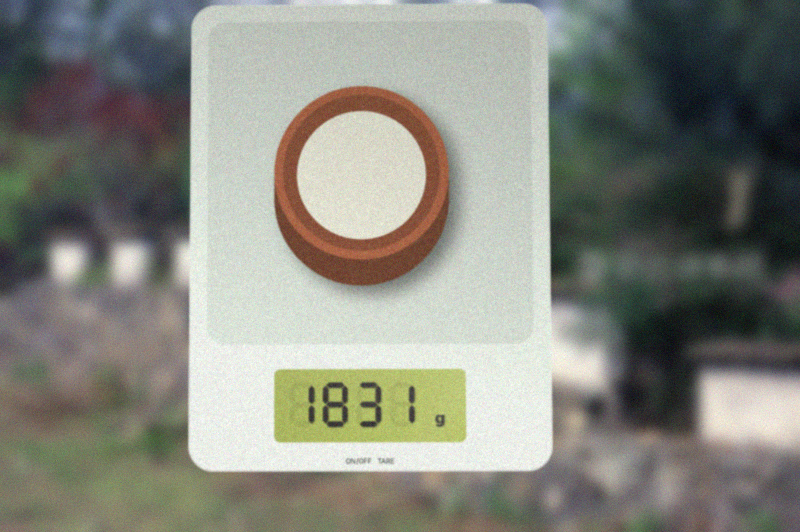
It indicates 1831 g
